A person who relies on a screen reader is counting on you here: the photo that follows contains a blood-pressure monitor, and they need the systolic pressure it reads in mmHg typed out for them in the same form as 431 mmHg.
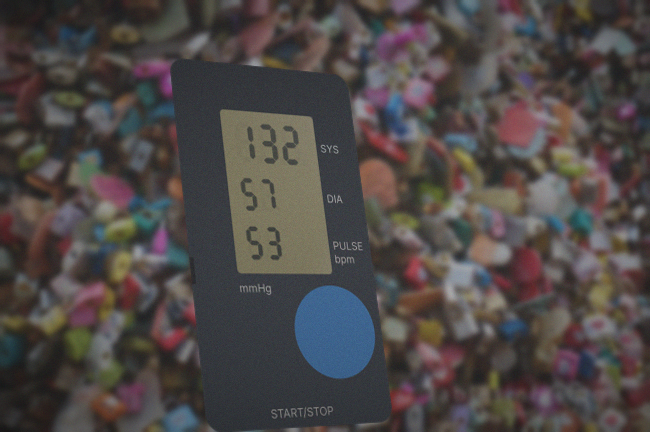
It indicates 132 mmHg
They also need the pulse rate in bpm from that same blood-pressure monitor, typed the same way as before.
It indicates 53 bpm
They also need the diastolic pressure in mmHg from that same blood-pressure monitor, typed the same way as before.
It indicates 57 mmHg
